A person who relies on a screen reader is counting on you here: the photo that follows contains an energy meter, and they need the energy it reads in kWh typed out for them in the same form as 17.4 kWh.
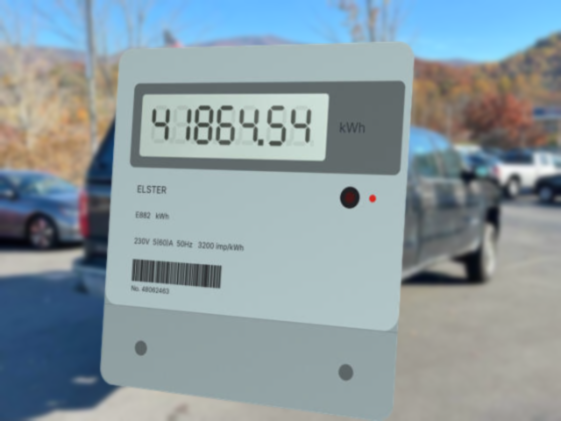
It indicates 41864.54 kWh
